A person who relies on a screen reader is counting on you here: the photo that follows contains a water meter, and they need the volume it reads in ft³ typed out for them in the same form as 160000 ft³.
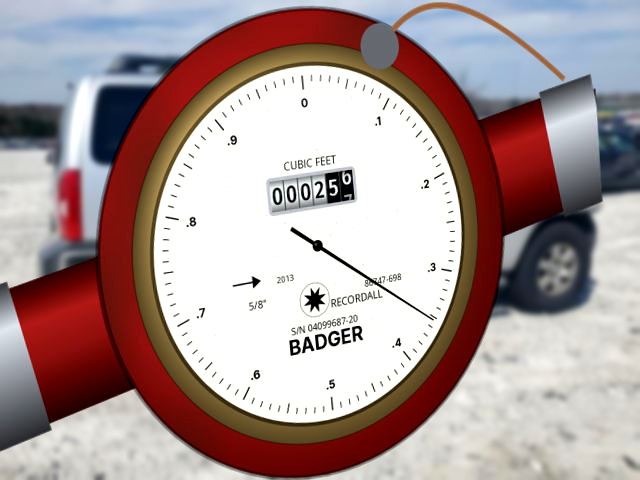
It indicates 256.35 ft³
